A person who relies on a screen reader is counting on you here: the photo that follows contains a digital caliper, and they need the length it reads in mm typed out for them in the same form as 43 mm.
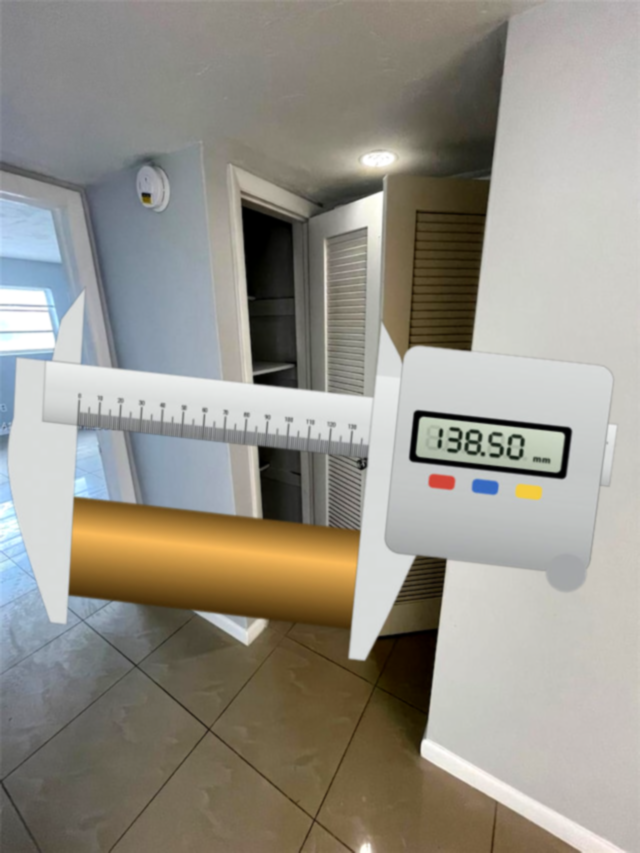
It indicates 138.50 mm
